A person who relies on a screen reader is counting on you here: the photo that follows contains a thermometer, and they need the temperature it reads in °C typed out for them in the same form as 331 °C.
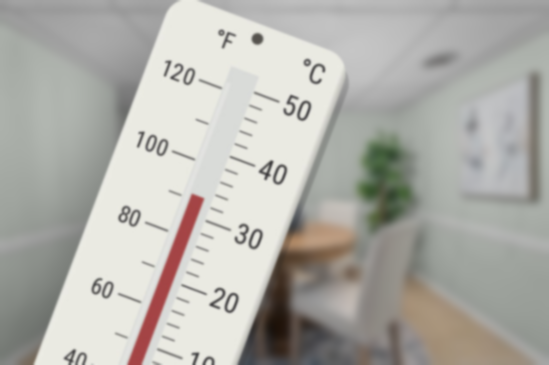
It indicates 33 °C
